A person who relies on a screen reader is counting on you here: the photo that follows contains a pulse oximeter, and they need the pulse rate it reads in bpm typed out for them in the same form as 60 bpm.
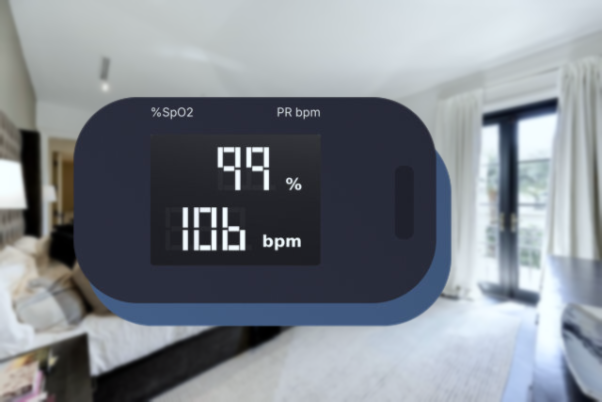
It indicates 106 bpm
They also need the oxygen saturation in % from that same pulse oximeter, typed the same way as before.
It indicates 99 %
